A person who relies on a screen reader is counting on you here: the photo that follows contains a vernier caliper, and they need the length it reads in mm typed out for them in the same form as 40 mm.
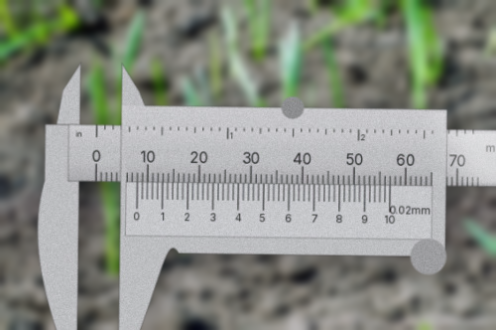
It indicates 8.0 mm
